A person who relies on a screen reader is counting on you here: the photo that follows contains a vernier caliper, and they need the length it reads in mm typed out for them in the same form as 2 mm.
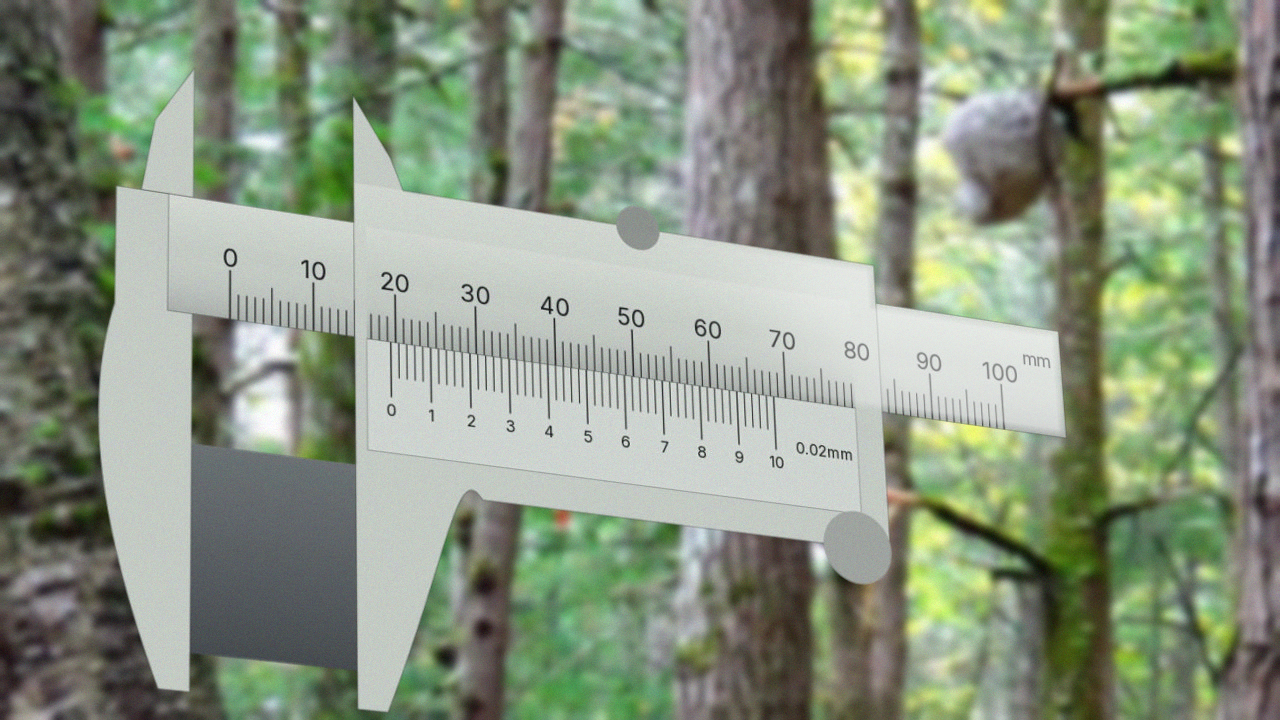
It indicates 19.4 mm
